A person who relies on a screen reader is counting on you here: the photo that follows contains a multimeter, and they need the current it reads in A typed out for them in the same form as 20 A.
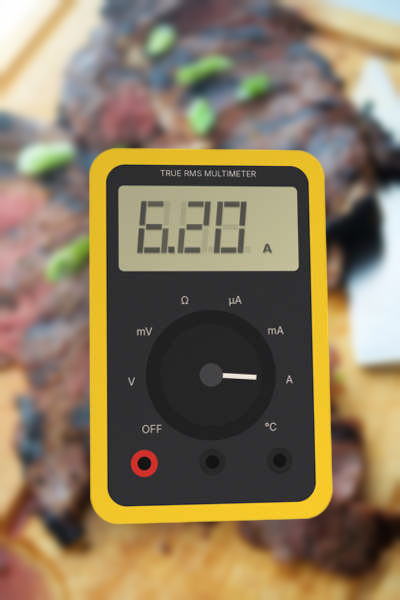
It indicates 6.20 A
